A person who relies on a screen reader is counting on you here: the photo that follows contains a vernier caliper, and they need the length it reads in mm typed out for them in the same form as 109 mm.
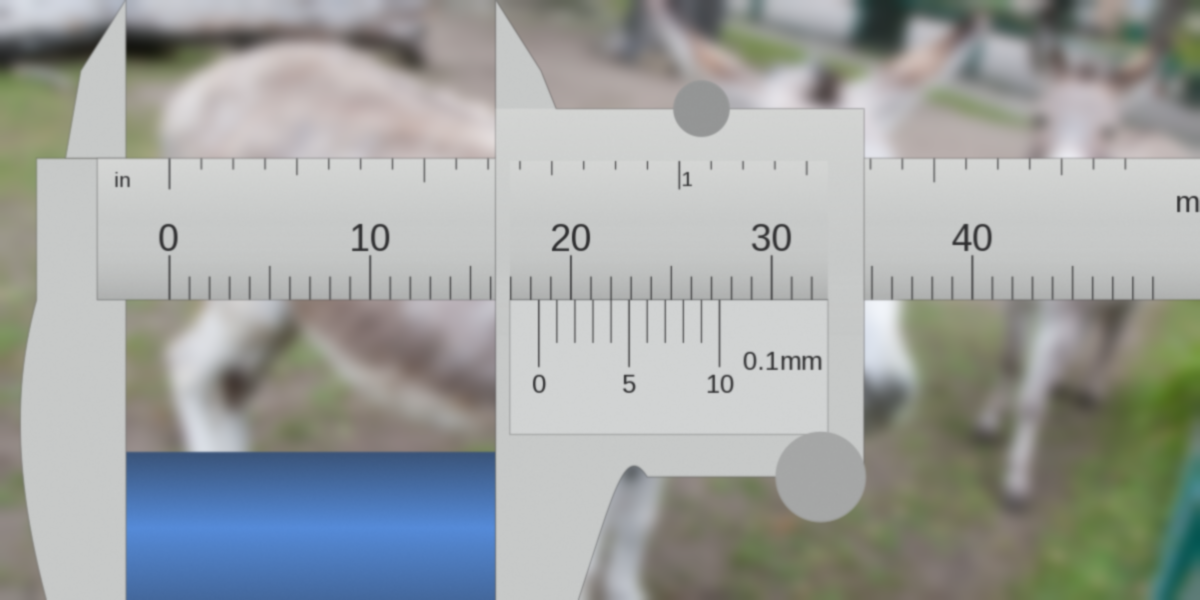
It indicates 18.4 mm
